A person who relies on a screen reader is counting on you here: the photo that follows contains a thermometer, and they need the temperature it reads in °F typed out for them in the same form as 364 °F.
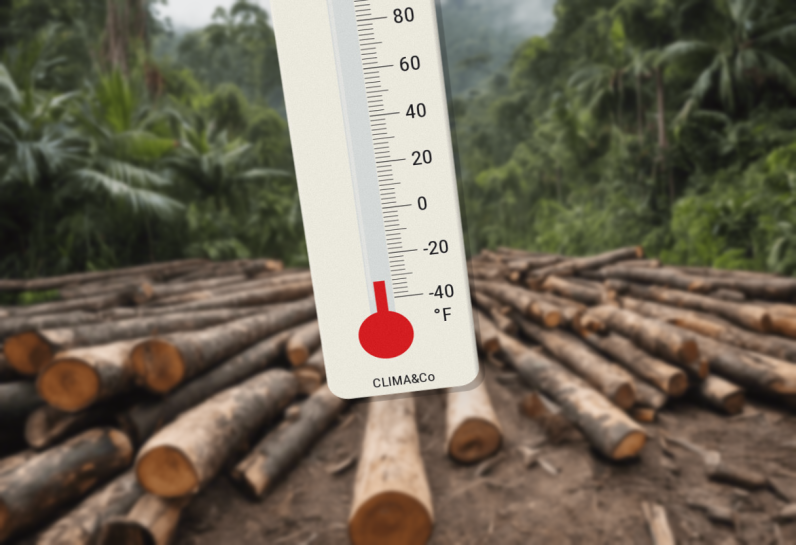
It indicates -32 °F
